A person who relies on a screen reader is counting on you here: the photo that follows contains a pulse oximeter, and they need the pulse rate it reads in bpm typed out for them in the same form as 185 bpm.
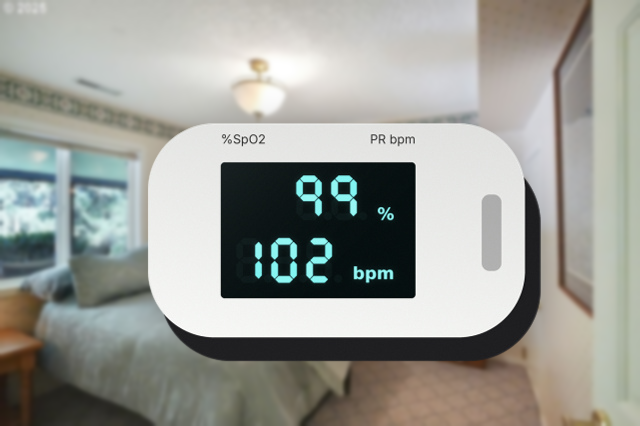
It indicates 102 bpm
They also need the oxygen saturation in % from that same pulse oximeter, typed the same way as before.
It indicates 99 %
